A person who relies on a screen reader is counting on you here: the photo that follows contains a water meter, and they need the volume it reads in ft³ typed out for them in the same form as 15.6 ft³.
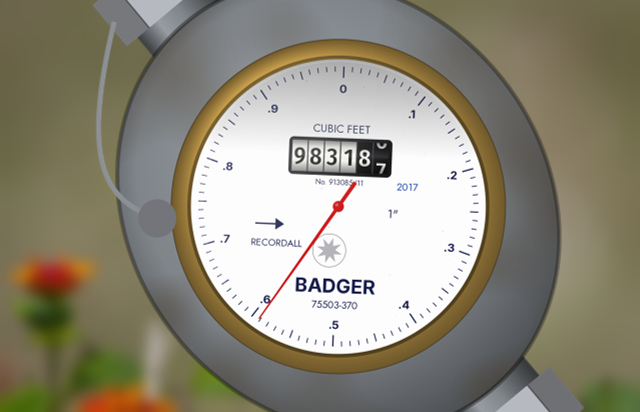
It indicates 983186.59 ft³
